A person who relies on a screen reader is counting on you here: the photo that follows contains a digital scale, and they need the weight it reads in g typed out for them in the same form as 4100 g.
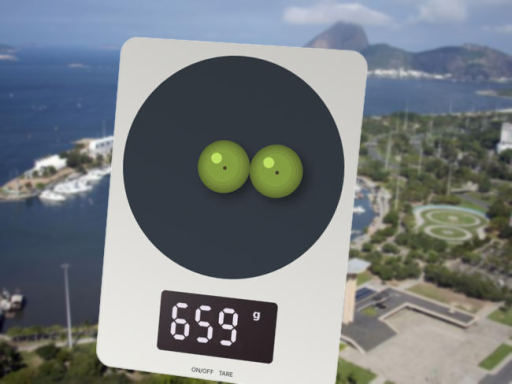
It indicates 659 g
